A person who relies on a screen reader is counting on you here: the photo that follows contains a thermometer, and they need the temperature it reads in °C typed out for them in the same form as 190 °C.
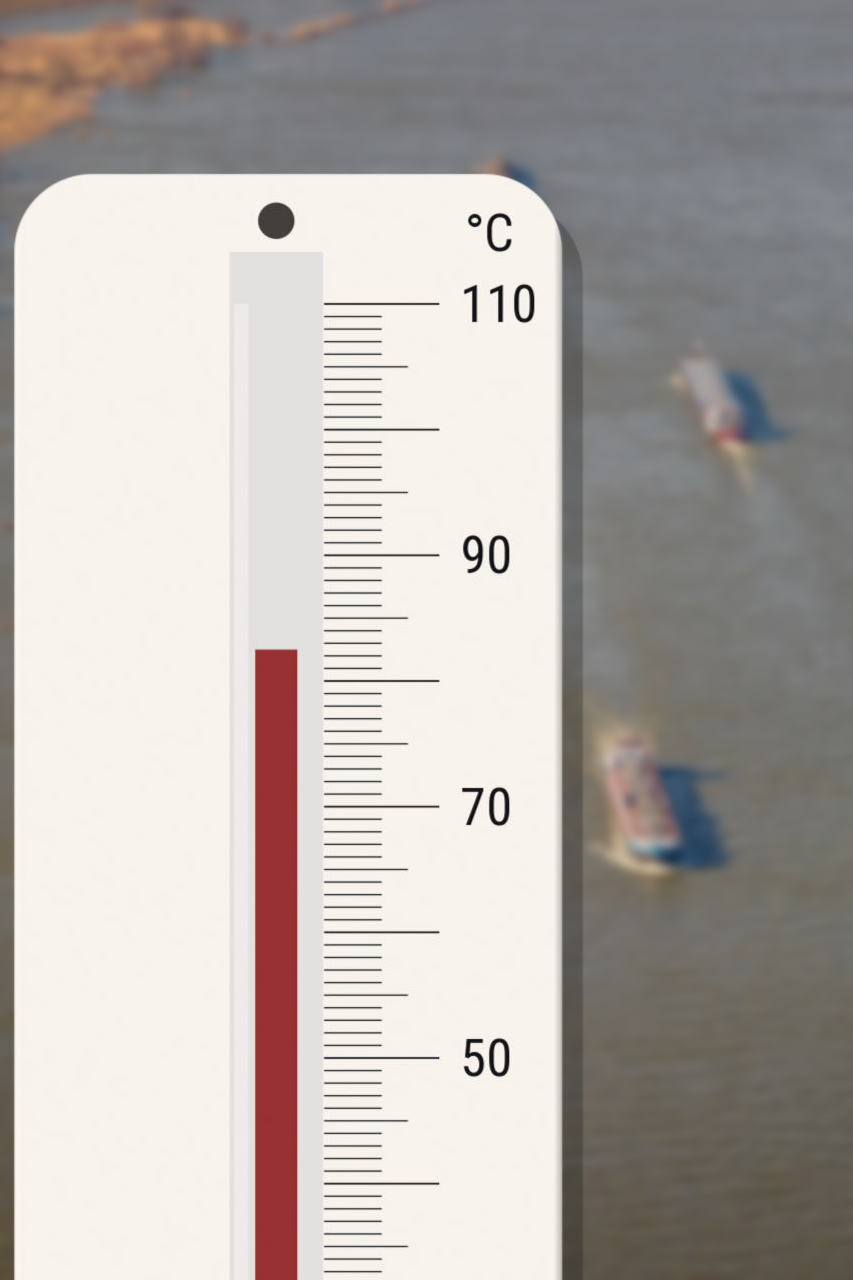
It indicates 82.5 °C
